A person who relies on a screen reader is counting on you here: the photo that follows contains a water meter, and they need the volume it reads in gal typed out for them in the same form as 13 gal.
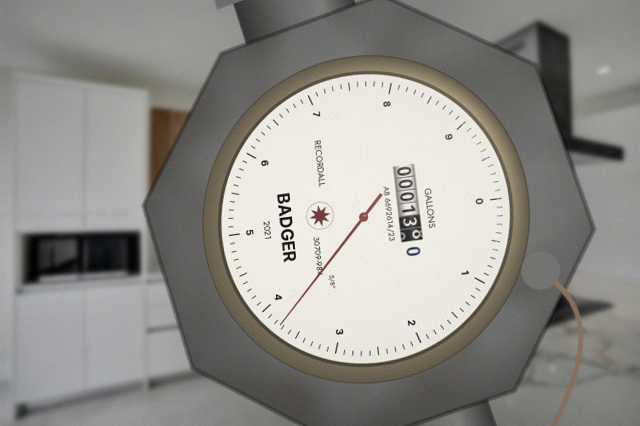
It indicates 1383.7 gal
